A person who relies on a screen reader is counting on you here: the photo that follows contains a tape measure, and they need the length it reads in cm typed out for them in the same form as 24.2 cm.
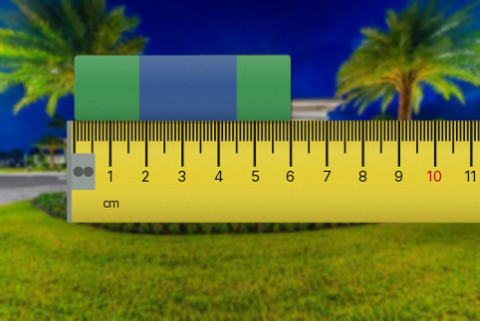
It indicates 6 cm
